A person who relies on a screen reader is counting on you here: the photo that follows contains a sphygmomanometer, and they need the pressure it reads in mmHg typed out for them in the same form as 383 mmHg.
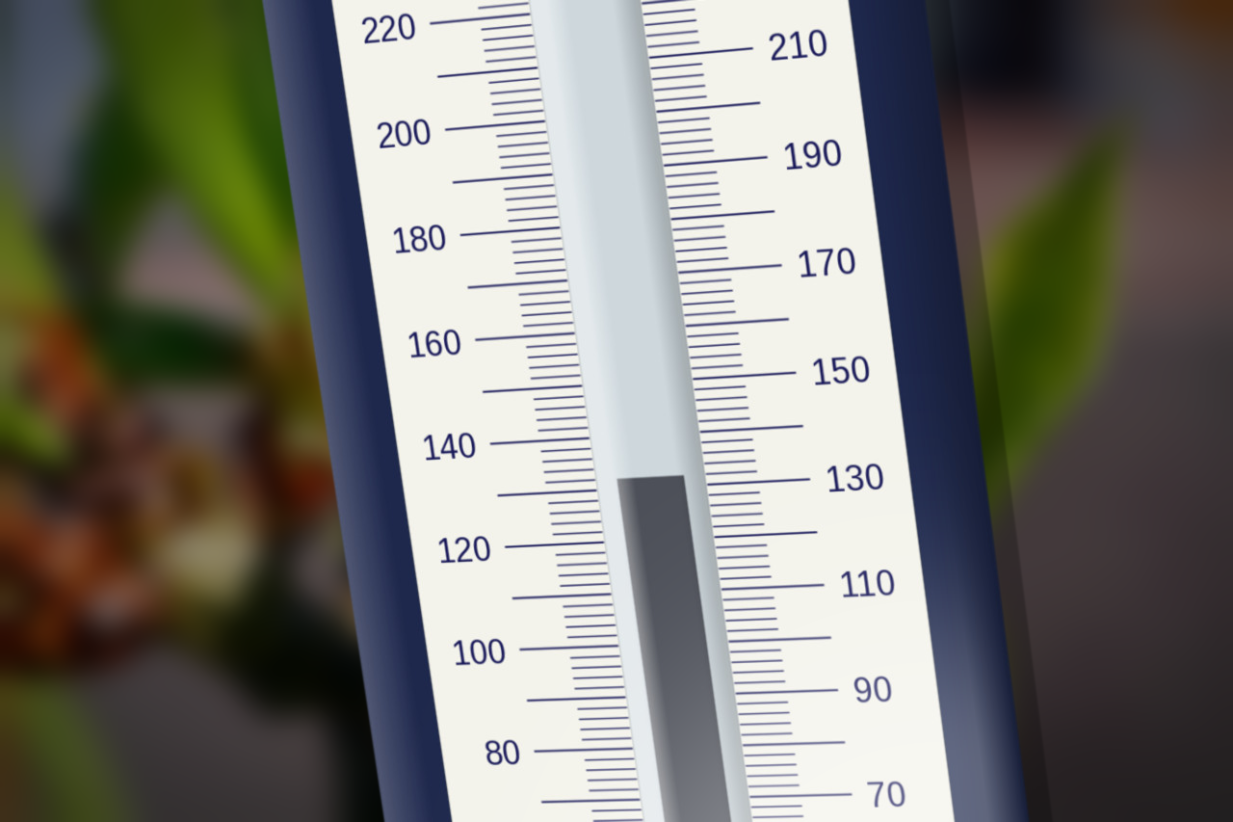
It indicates 132 mmHg
